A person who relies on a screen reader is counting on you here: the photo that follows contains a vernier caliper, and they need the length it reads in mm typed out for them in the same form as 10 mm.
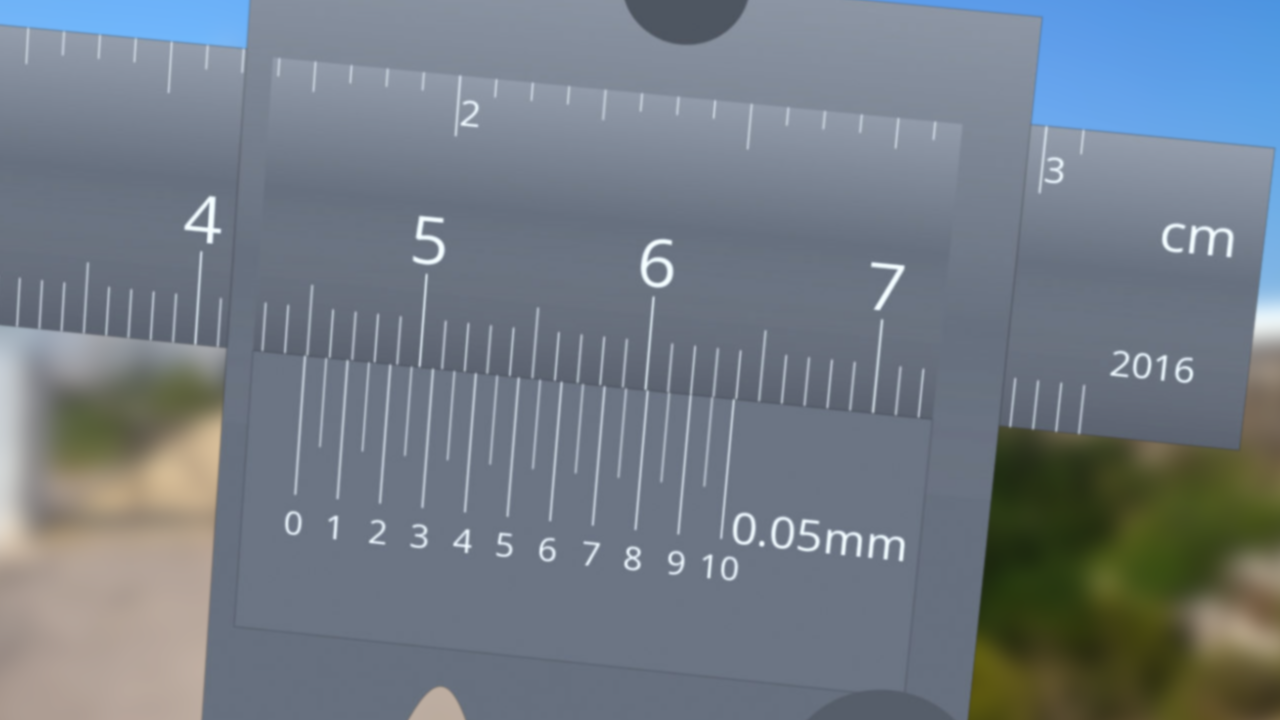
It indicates 44.9 mm
